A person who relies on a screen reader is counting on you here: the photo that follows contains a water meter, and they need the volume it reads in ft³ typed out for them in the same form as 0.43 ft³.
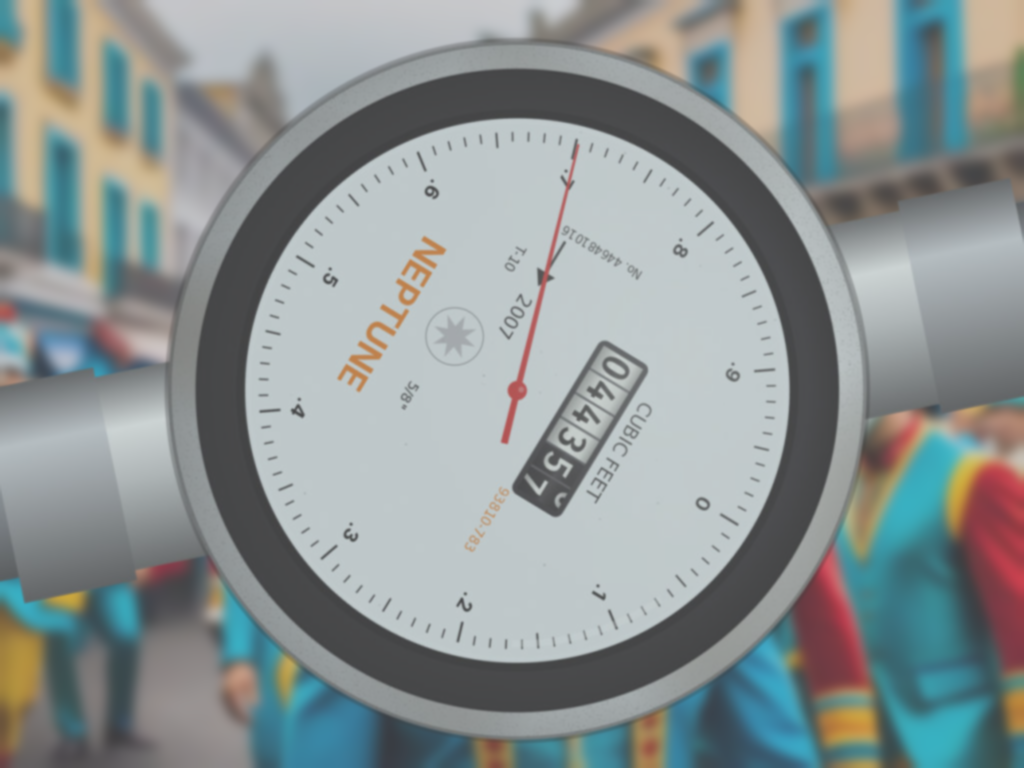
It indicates 44356.70 ft³
